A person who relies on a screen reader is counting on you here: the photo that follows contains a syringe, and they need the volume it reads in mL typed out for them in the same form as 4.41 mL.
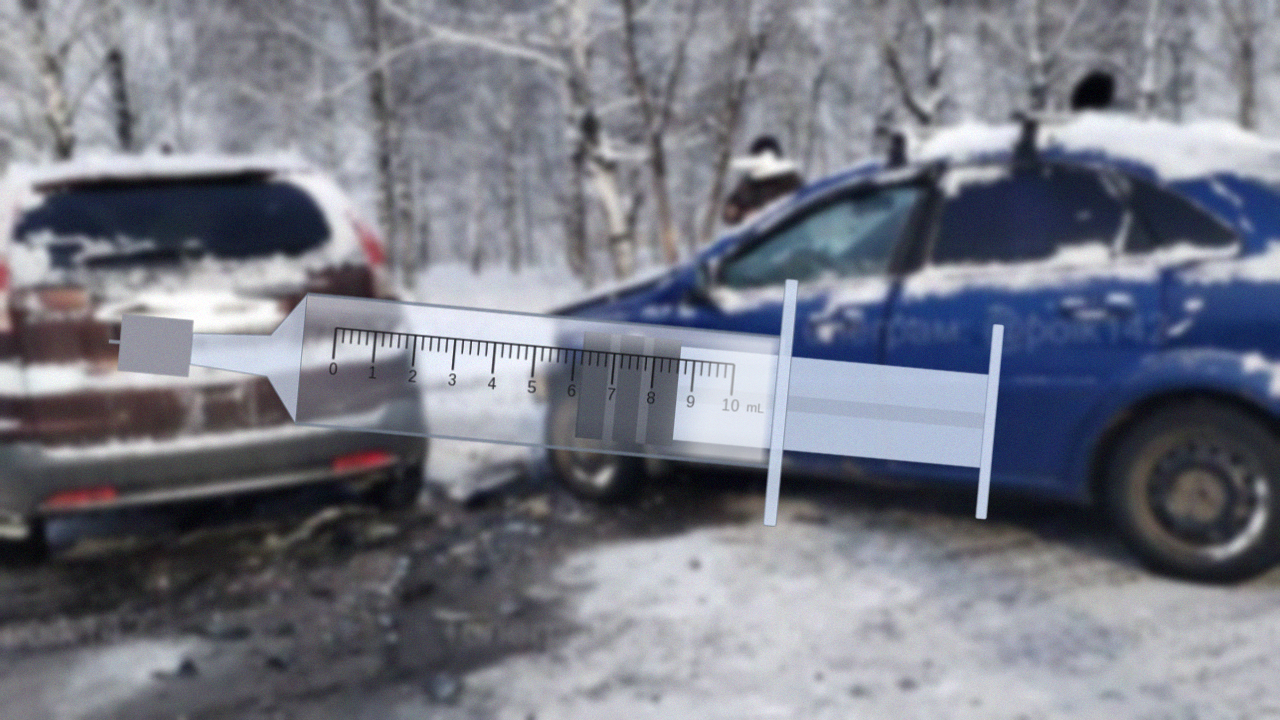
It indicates 6.2 mL
